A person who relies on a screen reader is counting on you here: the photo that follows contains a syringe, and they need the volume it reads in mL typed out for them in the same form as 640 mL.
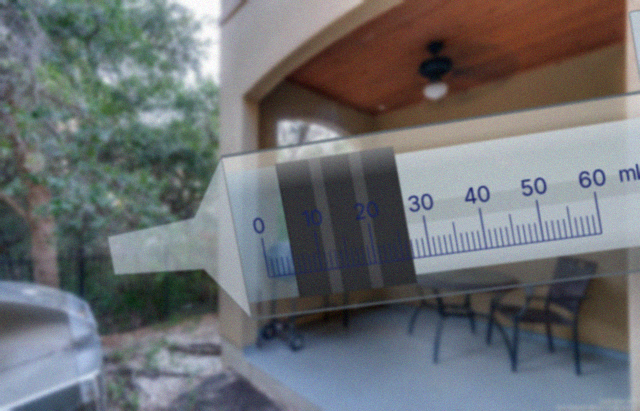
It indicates 5 mL
